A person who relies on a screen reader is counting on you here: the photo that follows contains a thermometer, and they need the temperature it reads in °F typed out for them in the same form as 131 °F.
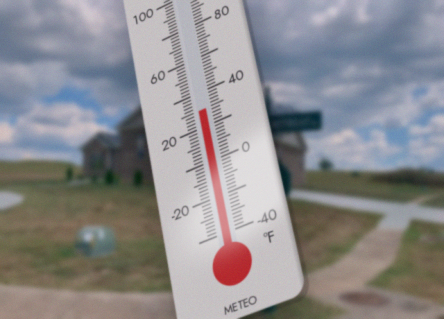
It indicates 30 °F
